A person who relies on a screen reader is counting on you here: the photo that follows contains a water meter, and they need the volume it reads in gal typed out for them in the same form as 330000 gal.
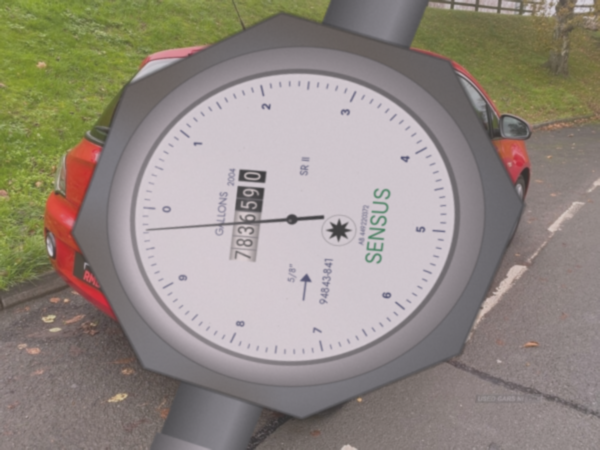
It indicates 7836589.7 gal
